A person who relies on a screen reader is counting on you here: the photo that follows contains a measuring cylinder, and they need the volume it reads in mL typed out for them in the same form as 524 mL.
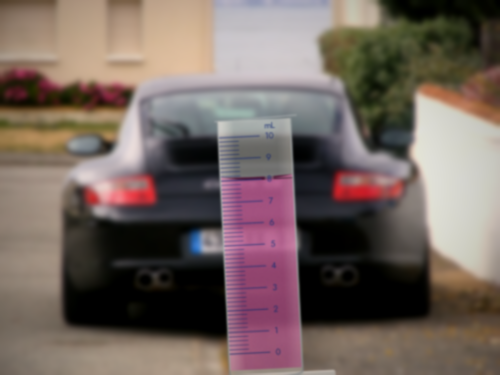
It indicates 8 mL
